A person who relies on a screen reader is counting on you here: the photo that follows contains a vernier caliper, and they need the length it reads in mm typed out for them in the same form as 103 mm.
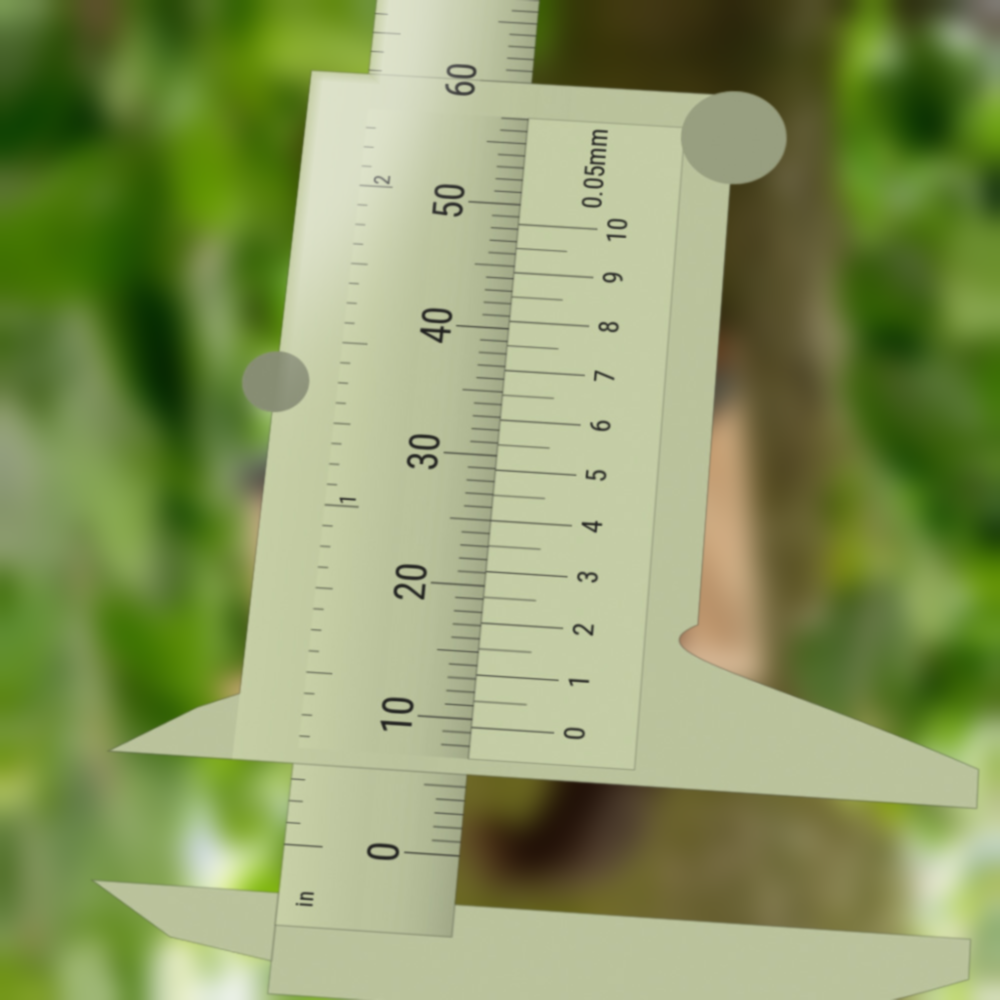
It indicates 9.4 mm
